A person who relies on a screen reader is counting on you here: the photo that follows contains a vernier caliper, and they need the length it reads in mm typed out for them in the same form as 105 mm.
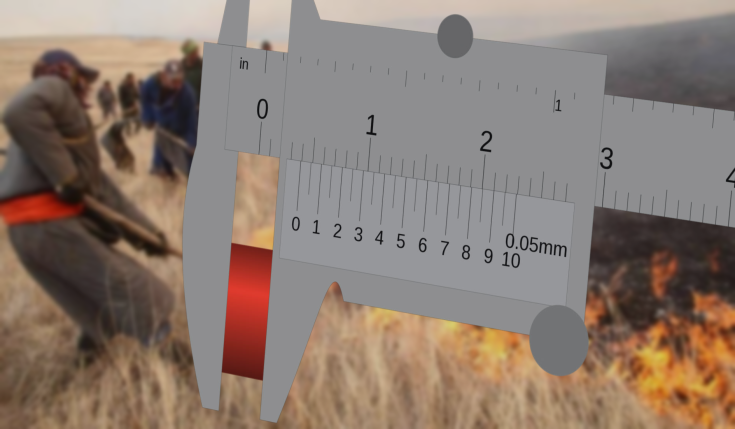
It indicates 3.9 mm
